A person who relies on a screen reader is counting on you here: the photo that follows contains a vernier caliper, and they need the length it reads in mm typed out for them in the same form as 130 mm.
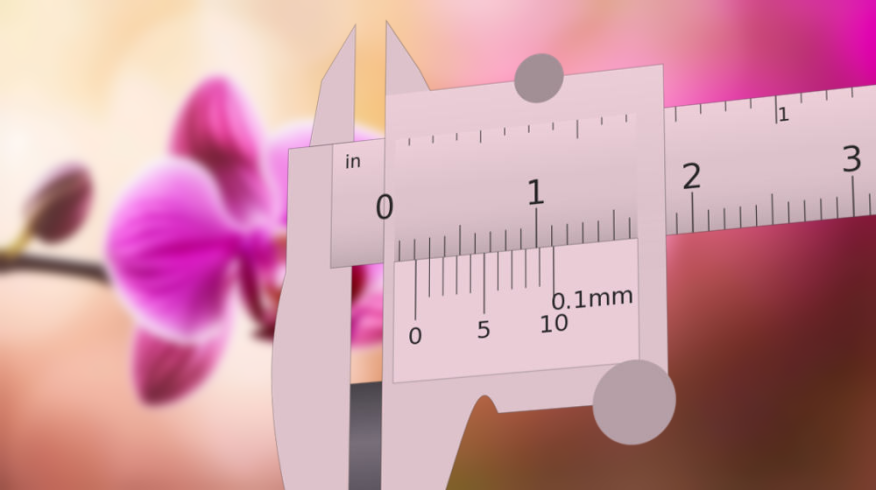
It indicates 2.1 mm
